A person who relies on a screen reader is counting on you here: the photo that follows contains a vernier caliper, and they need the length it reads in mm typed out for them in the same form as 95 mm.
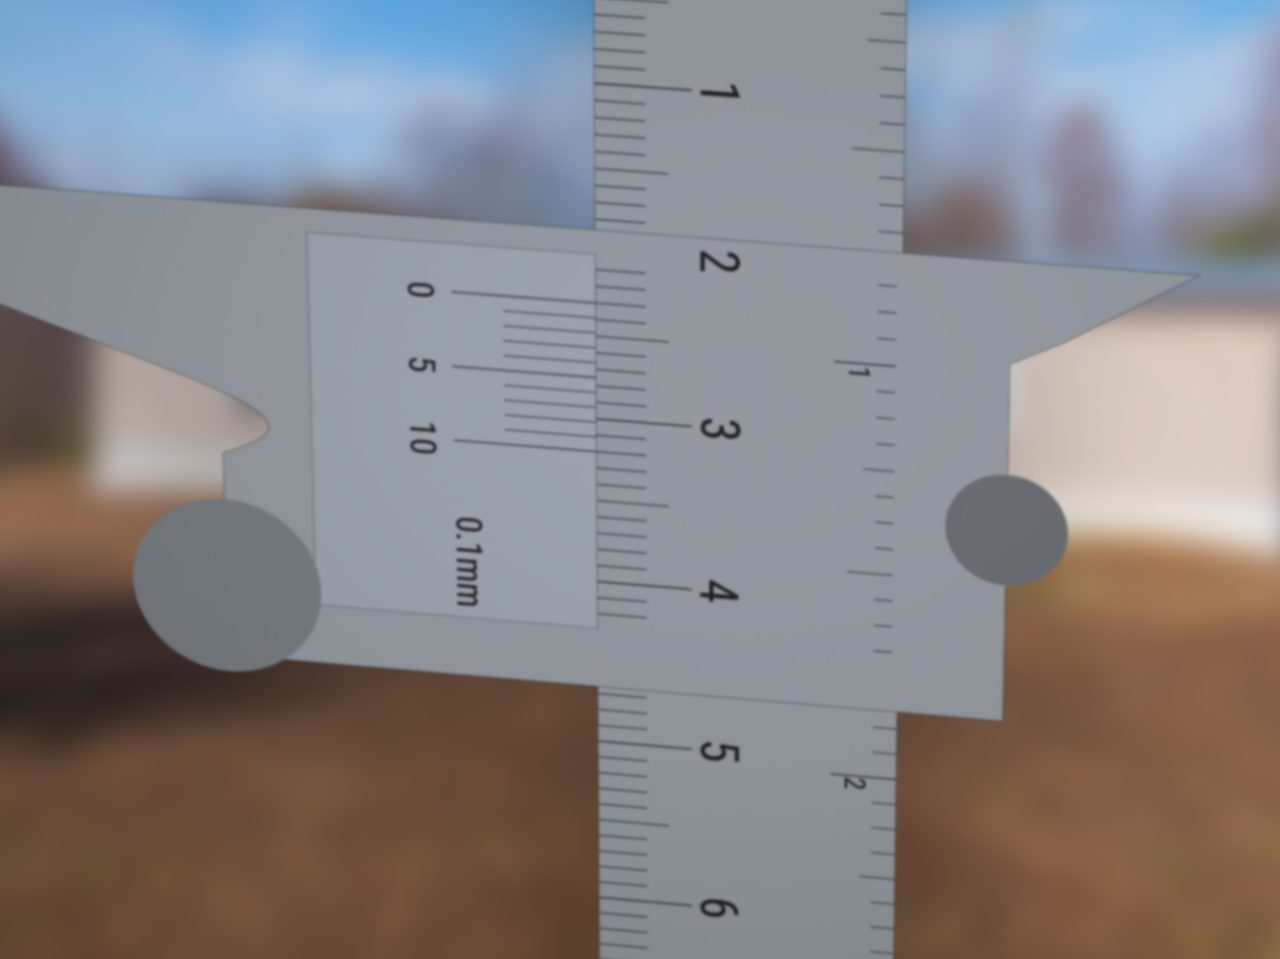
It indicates 23.0 mm
